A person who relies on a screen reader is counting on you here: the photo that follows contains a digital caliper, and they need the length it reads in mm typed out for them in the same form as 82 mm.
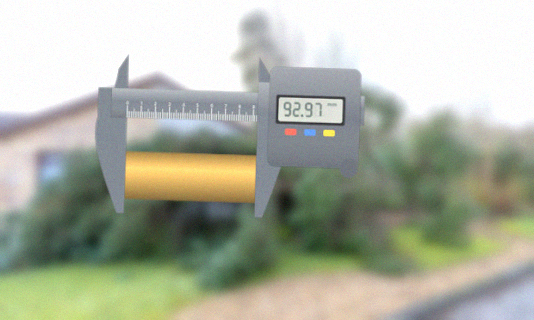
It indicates 92.97 mm
